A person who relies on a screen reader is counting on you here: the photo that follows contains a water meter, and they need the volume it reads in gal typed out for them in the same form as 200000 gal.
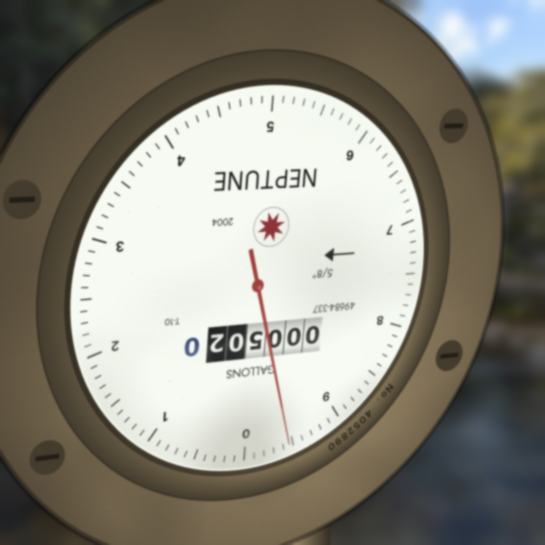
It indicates 5019.5 gal
